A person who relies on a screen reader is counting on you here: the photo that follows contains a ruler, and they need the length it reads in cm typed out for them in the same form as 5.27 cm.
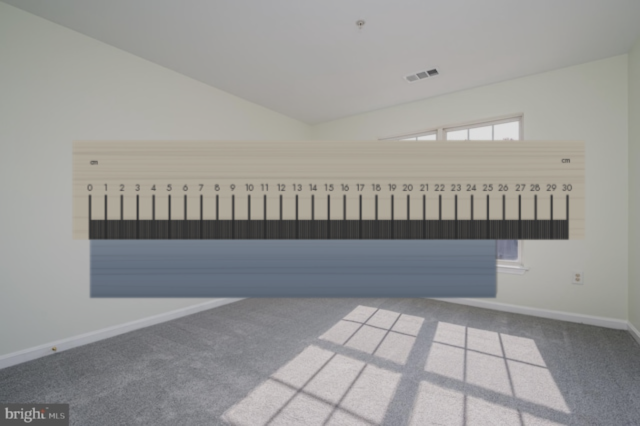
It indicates 25.5 cm
